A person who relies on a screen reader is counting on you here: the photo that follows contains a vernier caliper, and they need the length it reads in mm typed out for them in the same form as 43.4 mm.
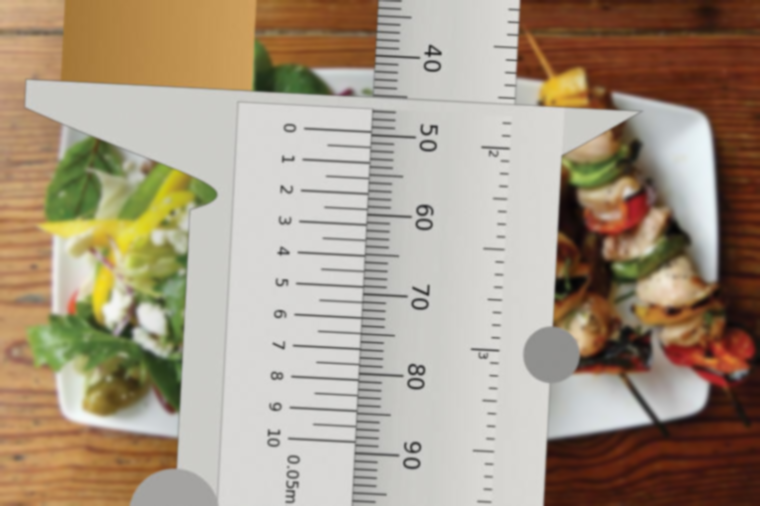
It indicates 49.6 mm
